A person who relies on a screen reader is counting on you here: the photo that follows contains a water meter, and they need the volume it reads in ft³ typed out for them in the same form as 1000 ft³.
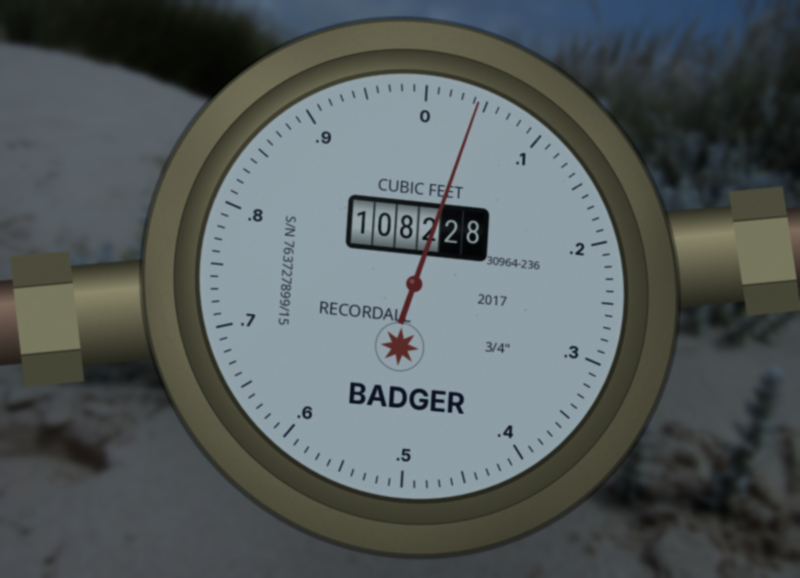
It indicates 108228.04 ft³
